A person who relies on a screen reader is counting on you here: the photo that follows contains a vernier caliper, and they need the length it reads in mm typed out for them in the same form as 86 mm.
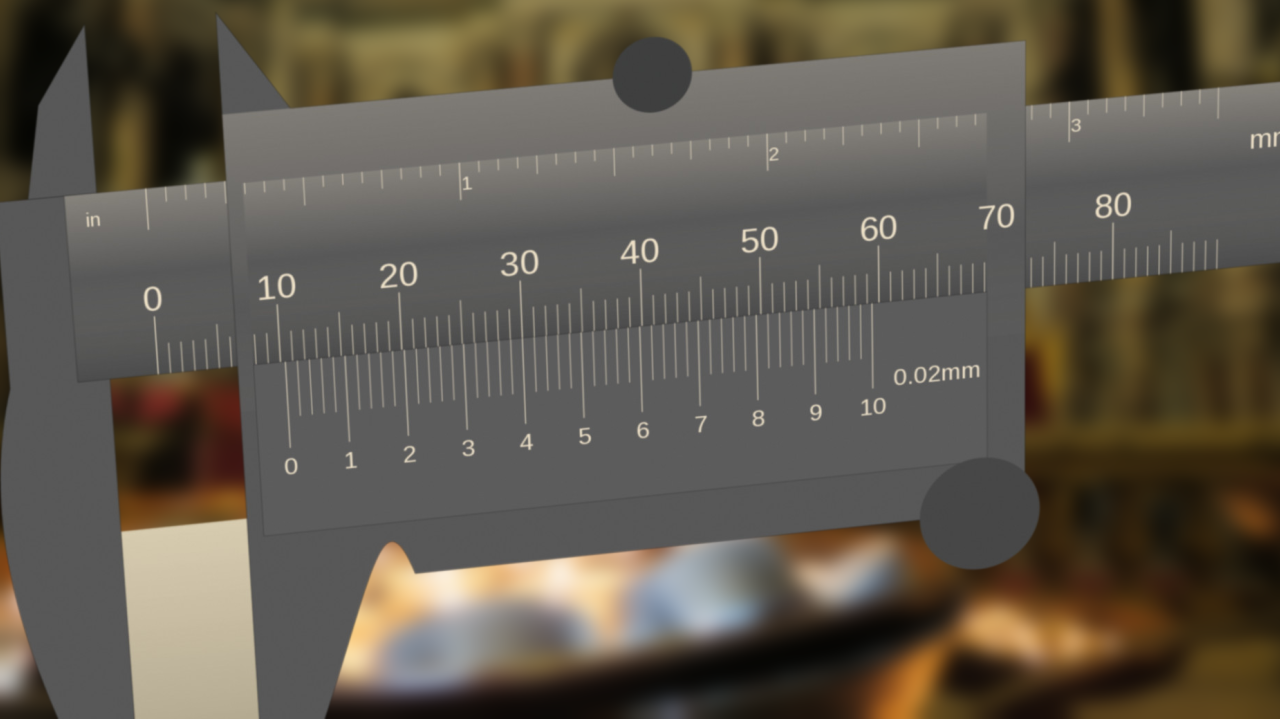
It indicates 10.4 mm
